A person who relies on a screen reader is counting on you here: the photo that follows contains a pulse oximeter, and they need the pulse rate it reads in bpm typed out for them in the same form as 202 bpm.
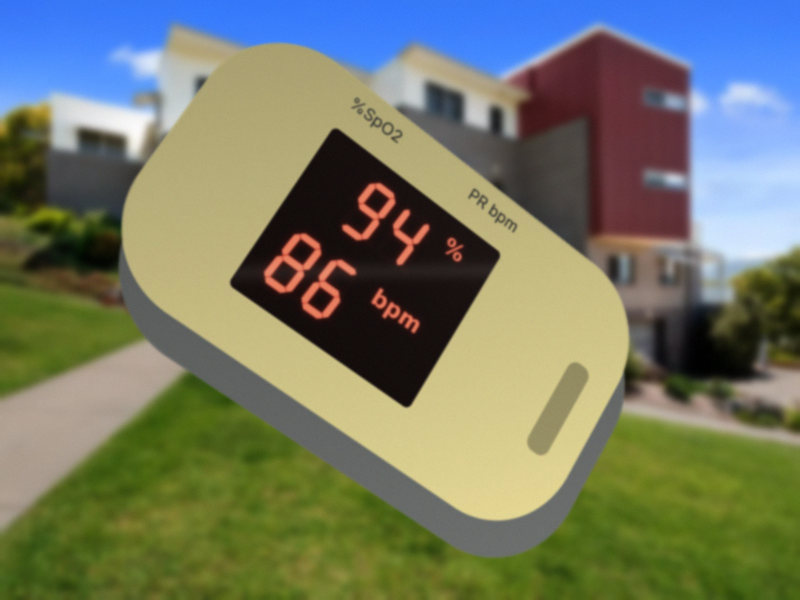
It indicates 86 bpm
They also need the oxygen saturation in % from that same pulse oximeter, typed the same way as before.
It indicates 94 %
